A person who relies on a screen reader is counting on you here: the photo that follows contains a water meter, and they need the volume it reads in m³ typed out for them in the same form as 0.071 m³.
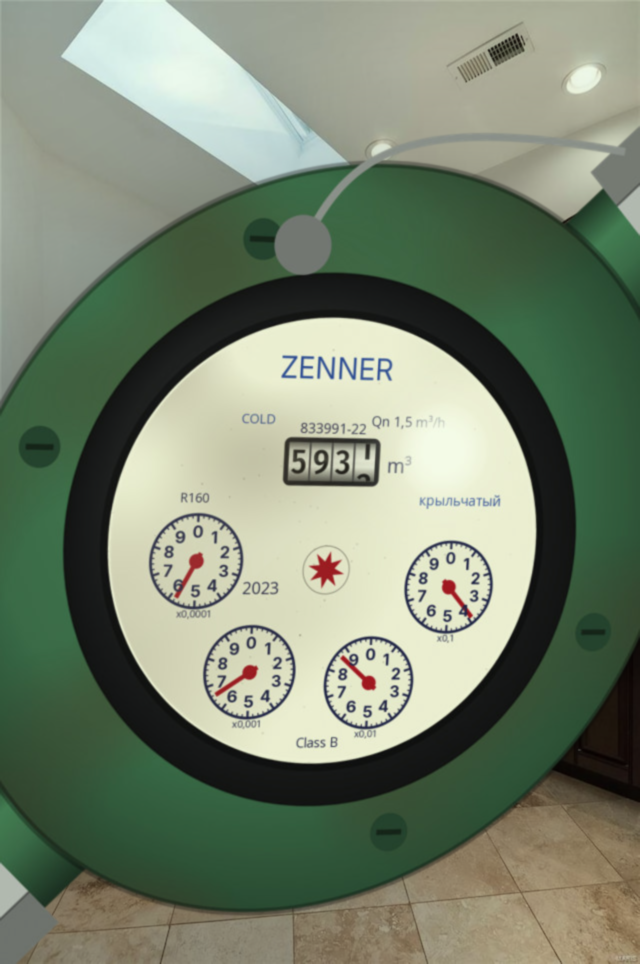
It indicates 5931.3865 m³
